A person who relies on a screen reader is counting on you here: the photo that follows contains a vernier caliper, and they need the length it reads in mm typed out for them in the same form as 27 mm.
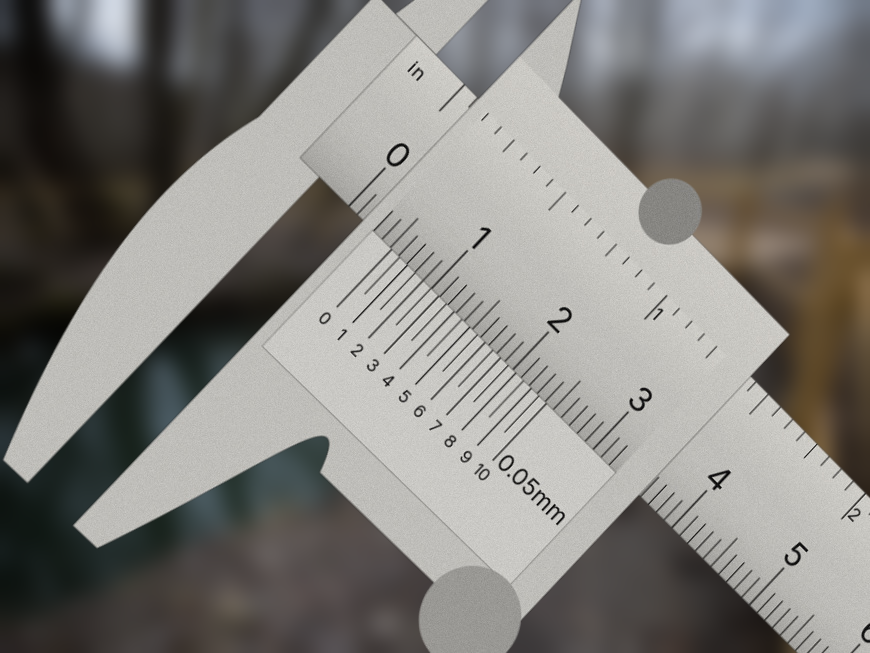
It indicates 5.2 mm
